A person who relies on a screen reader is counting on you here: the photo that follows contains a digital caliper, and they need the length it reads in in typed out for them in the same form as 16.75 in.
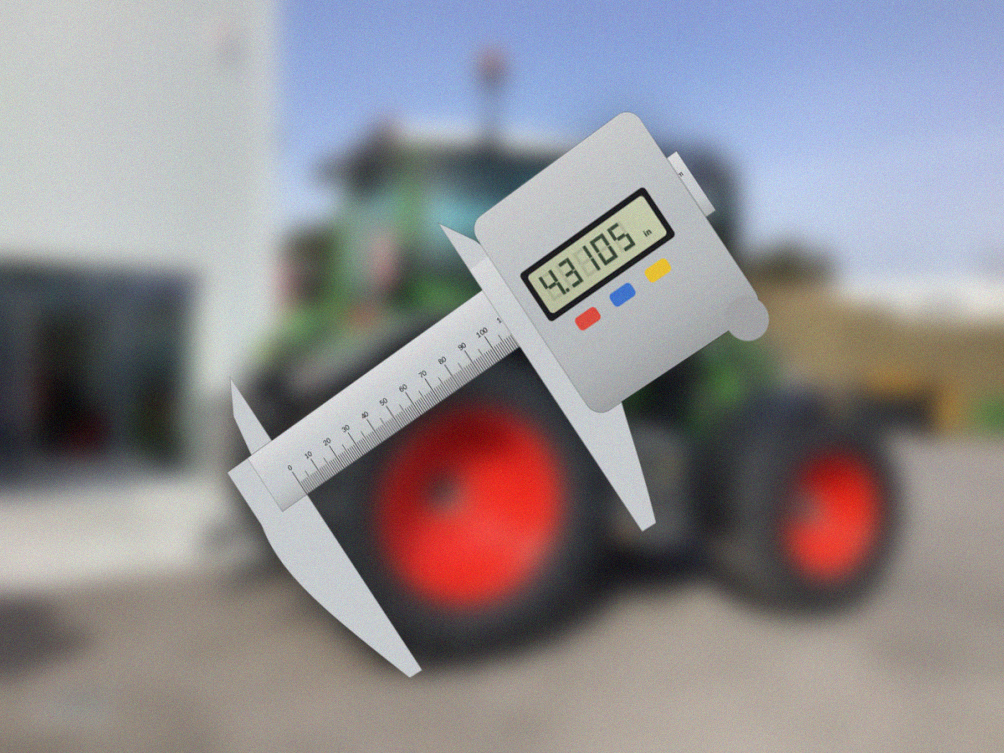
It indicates 4.3105 in
